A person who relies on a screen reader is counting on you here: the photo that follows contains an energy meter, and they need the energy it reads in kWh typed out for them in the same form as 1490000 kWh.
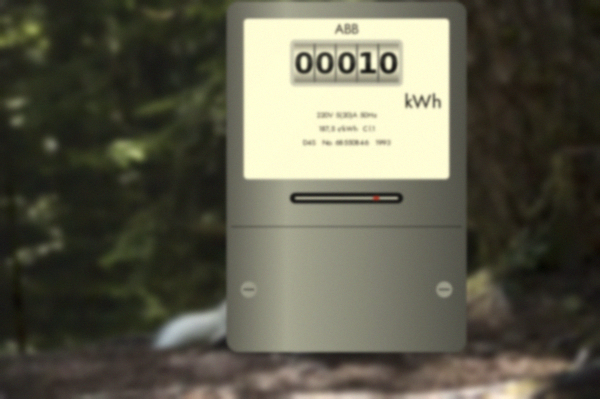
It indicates 10 kWh
